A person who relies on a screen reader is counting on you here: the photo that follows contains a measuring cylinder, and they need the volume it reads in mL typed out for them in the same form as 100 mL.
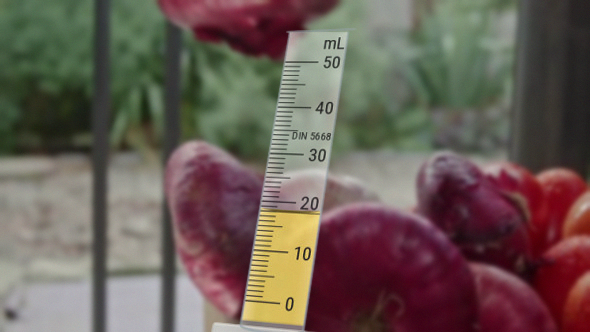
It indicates 18 mL
